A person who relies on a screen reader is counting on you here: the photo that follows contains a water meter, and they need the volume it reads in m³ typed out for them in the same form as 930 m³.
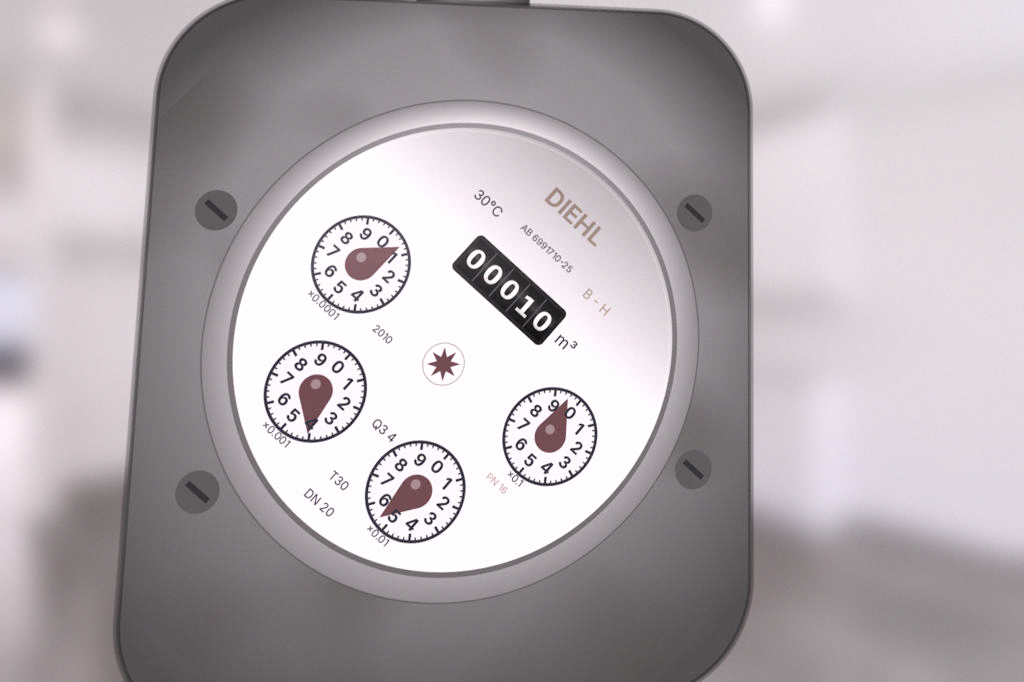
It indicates 9.9540 m³
